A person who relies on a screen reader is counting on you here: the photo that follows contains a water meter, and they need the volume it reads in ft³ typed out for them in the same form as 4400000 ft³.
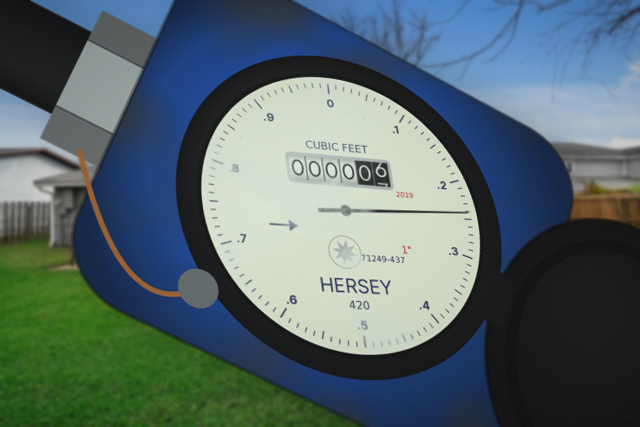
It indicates 6.24 ft³
